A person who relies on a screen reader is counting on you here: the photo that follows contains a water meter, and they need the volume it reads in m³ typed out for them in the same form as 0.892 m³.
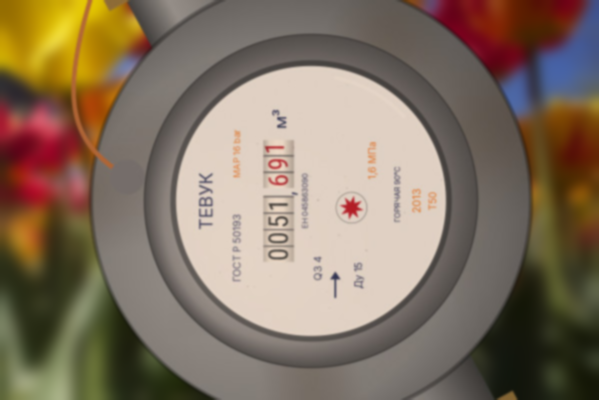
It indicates 51.691 m³
